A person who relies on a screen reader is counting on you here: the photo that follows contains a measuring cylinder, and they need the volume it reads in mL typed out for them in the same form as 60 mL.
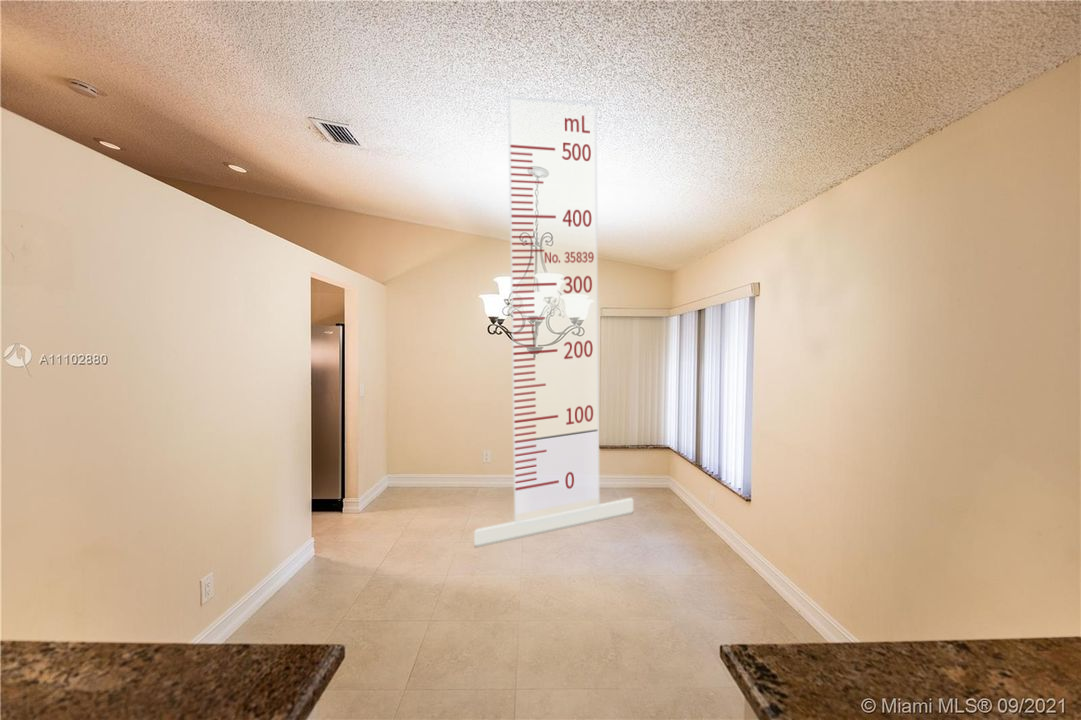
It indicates 70 mL
